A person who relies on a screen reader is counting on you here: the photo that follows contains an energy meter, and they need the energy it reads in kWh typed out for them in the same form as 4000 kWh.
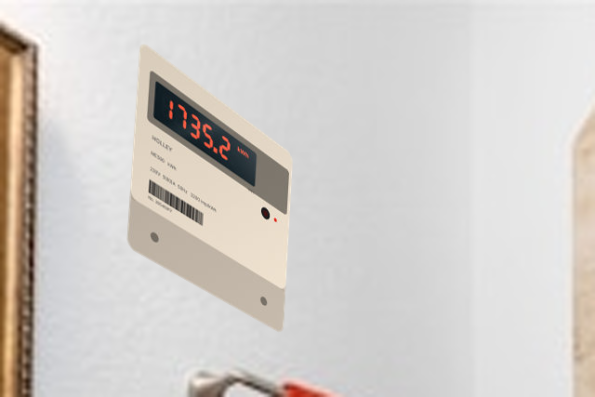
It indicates 1735.2 kWh
